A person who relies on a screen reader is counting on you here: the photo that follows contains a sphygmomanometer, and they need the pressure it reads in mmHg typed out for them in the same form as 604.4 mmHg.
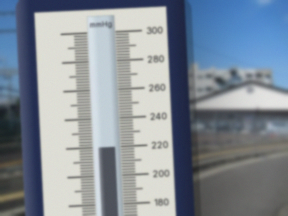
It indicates 220 mmHg
